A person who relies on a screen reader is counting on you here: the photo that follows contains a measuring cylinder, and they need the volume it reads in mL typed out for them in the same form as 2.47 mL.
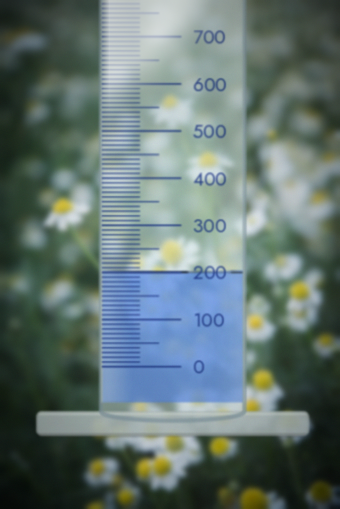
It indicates 200 mL
